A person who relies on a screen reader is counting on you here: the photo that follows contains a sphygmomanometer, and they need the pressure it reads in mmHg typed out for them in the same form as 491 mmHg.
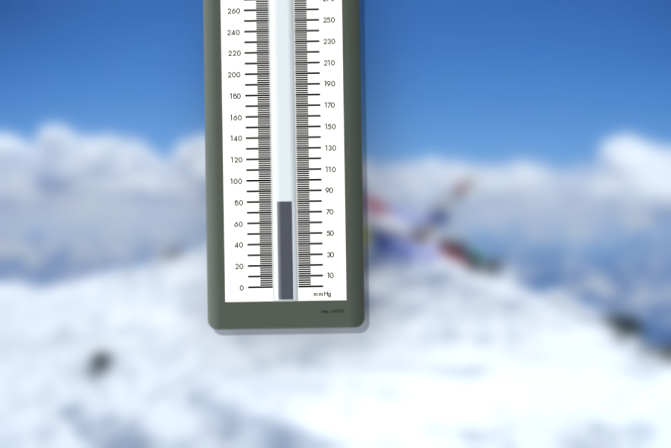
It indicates 80 mmHg
